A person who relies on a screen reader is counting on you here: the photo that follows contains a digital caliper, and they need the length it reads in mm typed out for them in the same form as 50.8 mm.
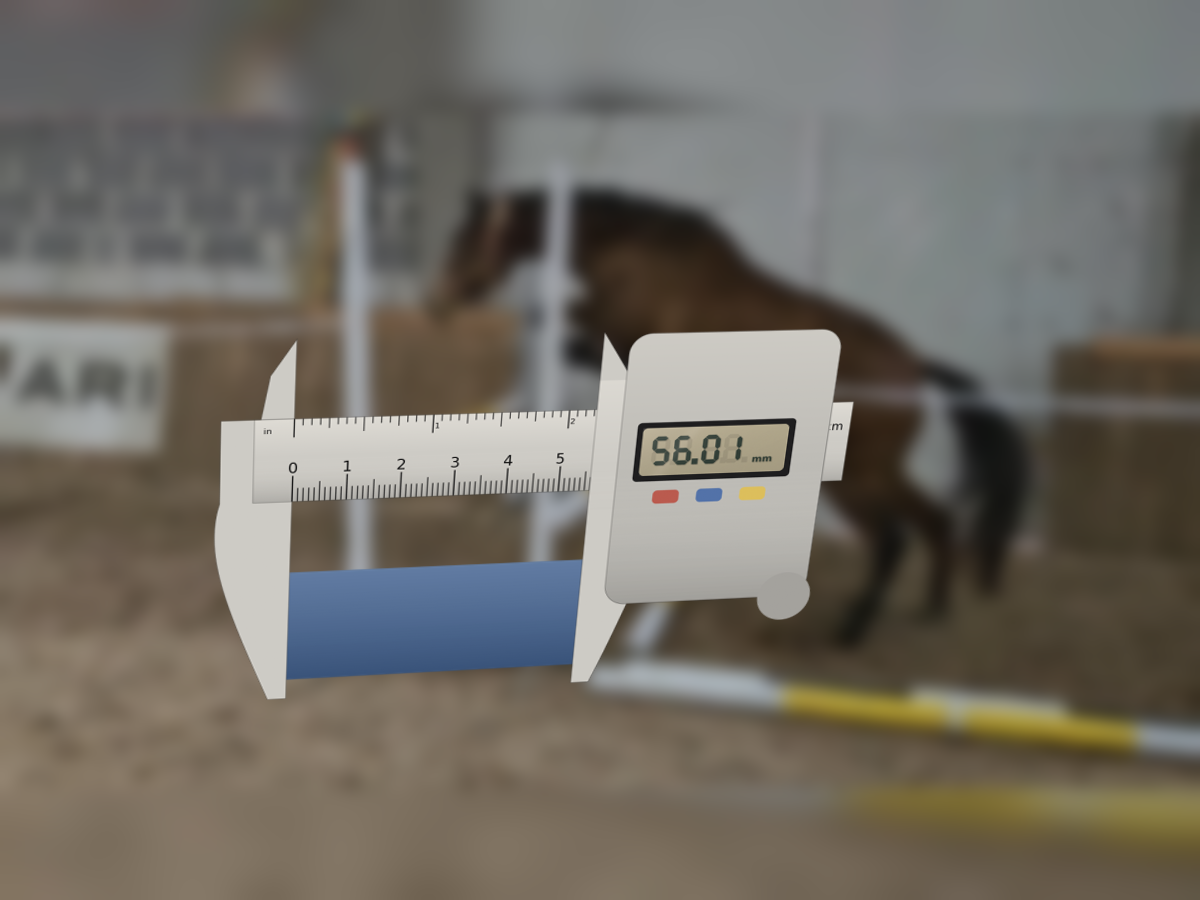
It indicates 56.01 mm
